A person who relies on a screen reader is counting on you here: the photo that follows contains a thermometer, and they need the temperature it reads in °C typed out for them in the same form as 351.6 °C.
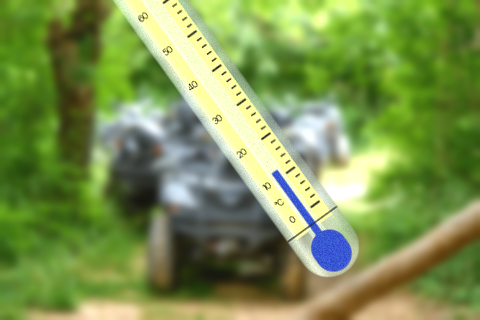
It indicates 12 °C
